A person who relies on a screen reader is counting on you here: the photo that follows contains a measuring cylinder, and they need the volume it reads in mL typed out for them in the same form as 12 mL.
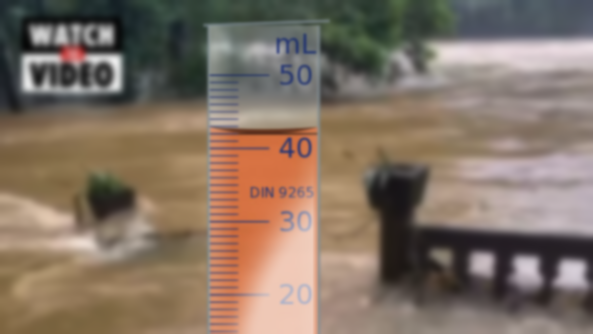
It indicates 42 mL
